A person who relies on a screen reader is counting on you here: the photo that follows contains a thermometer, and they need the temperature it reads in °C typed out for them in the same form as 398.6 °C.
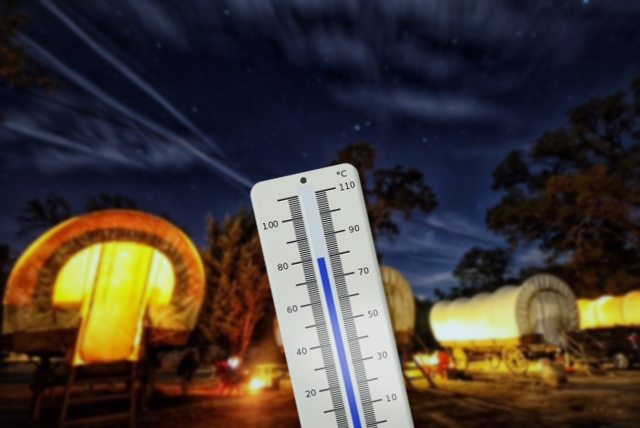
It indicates 80 °C
